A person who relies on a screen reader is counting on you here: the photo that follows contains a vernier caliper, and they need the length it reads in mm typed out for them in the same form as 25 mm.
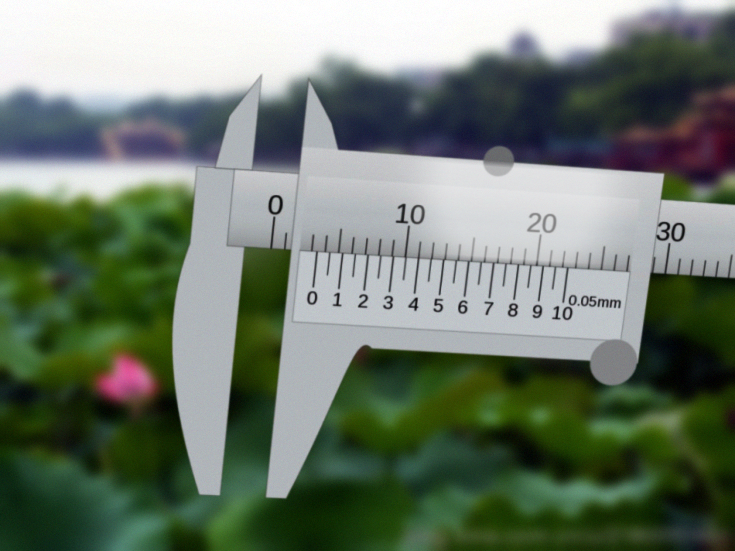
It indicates 3.4 mm
